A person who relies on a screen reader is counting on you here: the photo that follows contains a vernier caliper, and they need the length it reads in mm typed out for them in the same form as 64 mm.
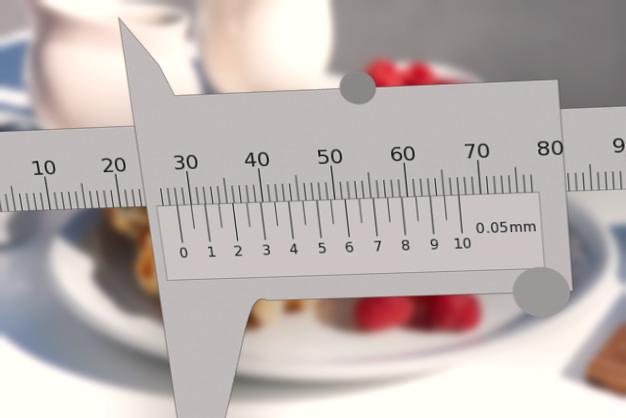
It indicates 28.0 mm
